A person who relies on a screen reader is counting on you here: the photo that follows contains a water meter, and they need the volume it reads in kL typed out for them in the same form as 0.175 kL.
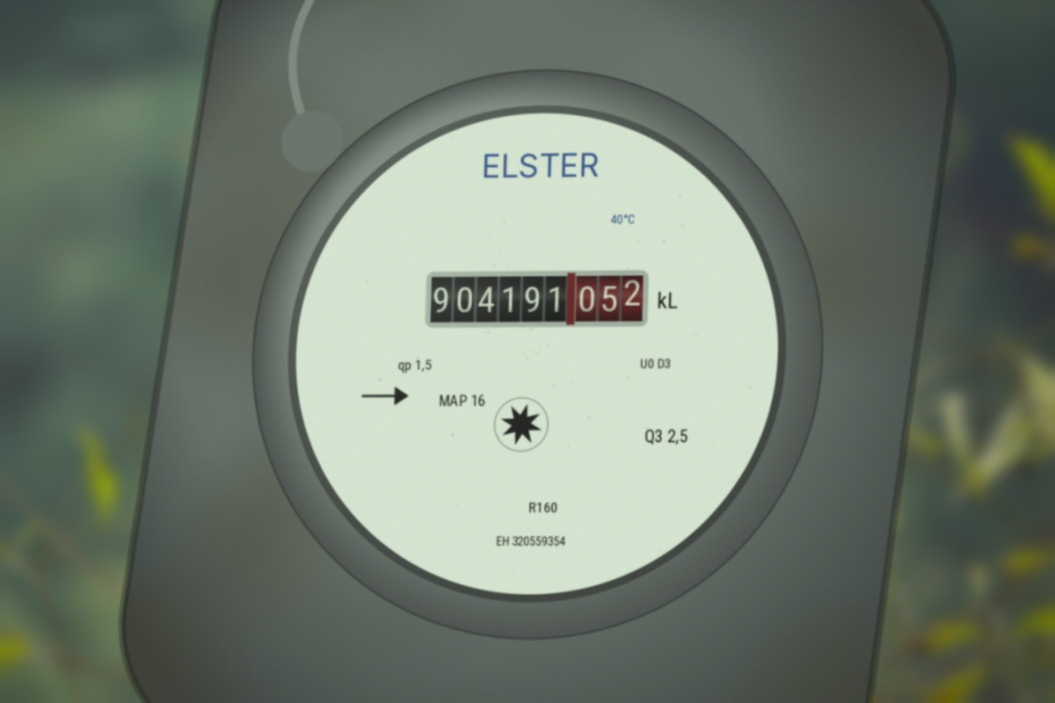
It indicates 904191.052 kL
